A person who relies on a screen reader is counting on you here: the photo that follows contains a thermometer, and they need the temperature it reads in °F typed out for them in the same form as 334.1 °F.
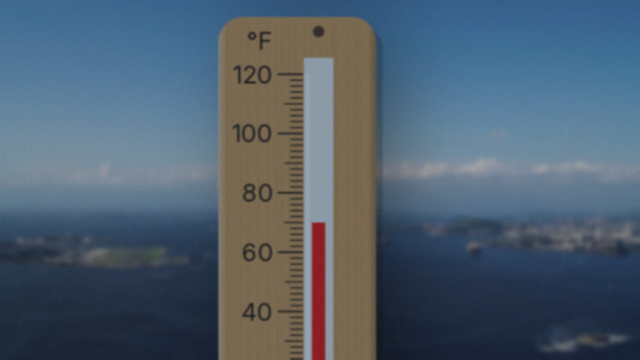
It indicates 70 °F
